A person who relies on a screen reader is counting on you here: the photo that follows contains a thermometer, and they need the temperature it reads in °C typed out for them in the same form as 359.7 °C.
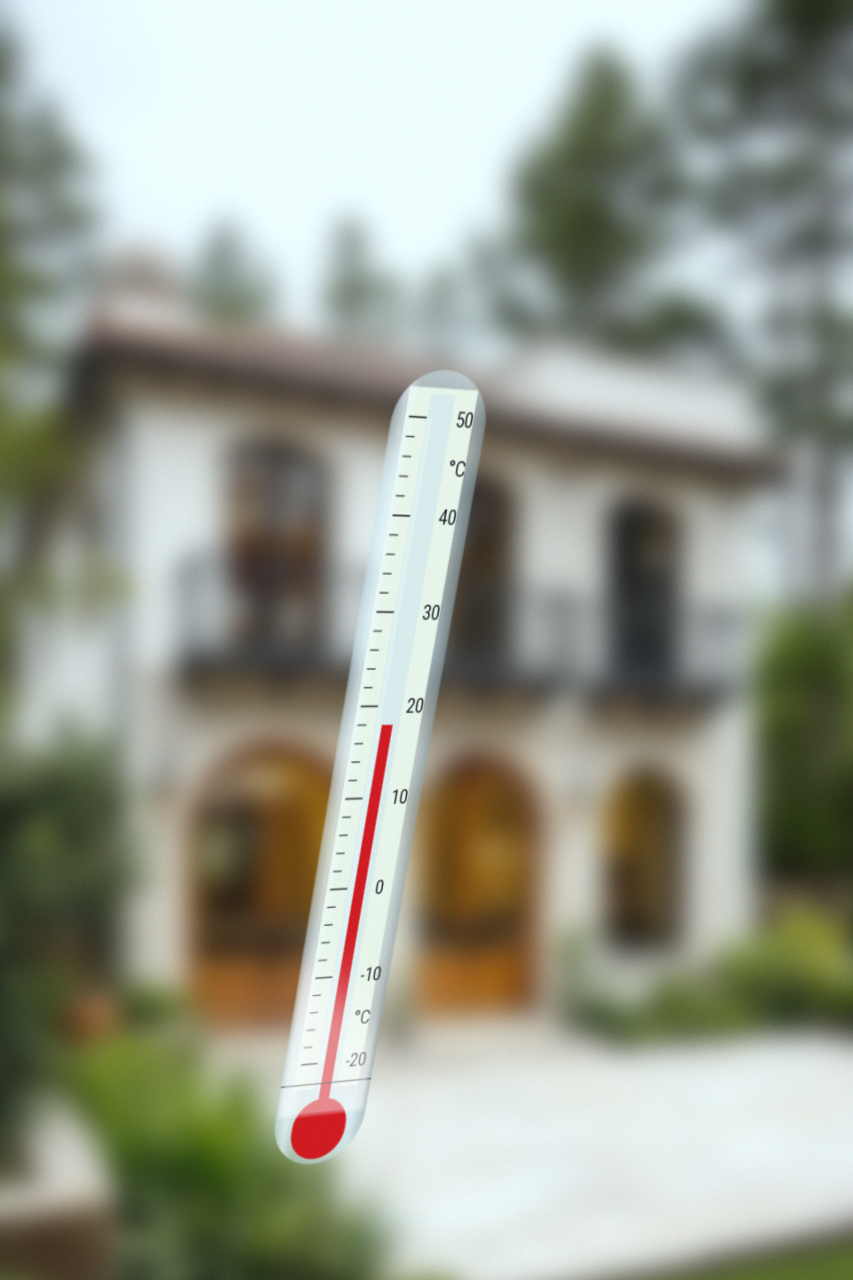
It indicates 18 °C
